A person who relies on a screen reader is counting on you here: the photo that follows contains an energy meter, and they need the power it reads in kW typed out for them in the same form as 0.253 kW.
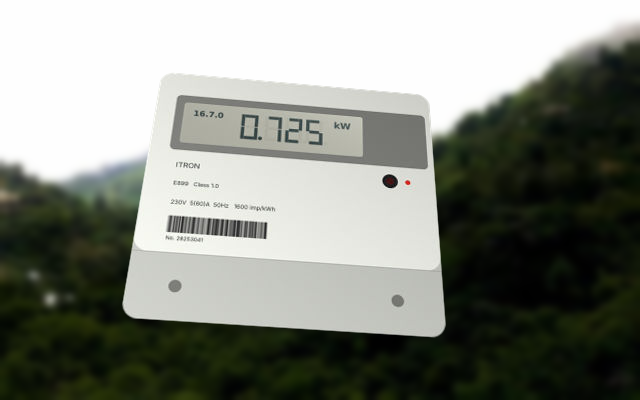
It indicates 0.725 kW
